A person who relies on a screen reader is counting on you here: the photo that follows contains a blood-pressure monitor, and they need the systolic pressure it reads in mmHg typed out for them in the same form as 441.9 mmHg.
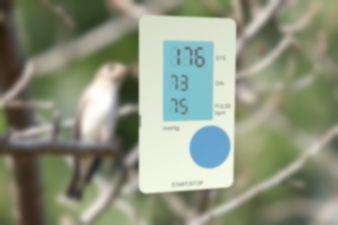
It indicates 176 mmHg
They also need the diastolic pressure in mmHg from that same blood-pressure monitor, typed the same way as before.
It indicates 73 mmHg
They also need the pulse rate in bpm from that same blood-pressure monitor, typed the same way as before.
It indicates 75 bpm
